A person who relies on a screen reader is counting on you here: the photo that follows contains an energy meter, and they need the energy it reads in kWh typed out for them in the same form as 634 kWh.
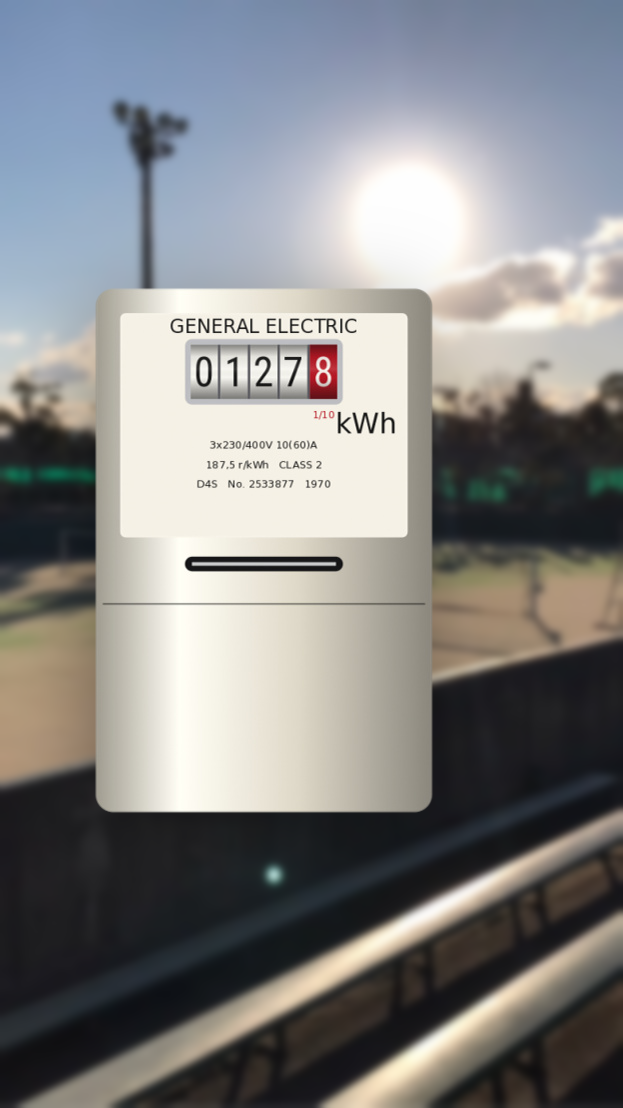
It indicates 127.8 kWh
